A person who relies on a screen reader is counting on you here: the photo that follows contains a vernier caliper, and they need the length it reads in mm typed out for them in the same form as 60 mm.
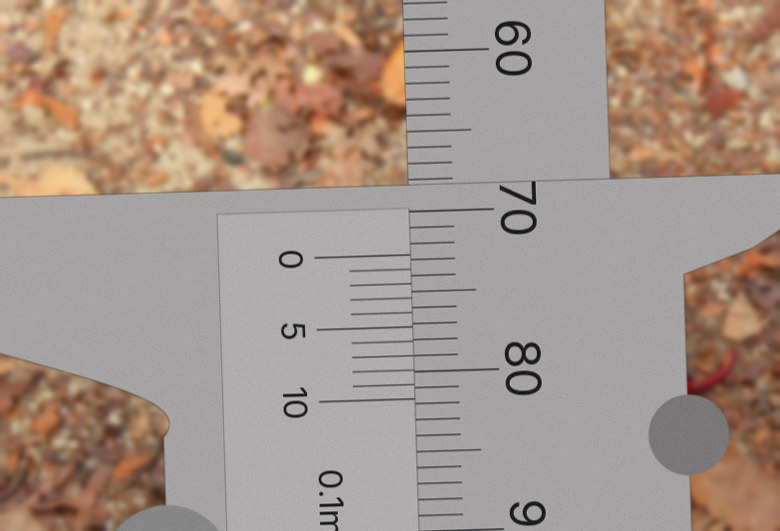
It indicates 72.7 mm
